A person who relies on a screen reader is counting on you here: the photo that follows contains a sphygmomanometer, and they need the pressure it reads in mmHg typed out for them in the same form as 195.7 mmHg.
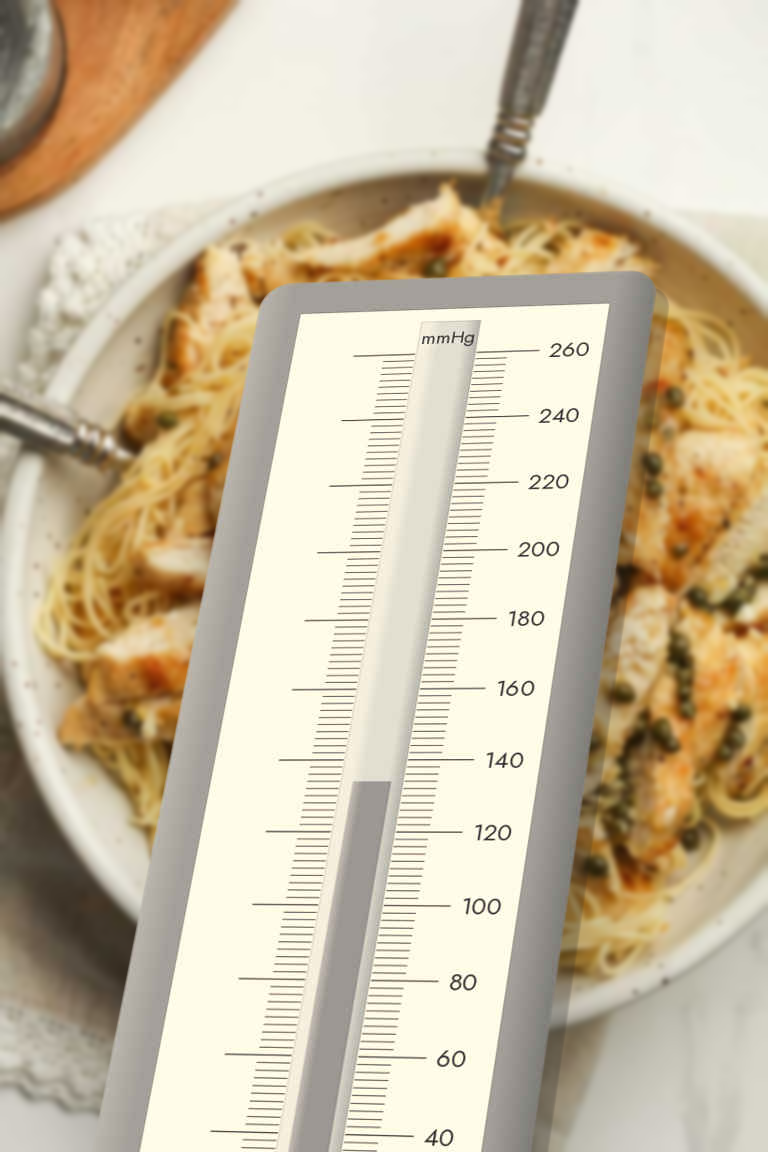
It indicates 134 mmHg
